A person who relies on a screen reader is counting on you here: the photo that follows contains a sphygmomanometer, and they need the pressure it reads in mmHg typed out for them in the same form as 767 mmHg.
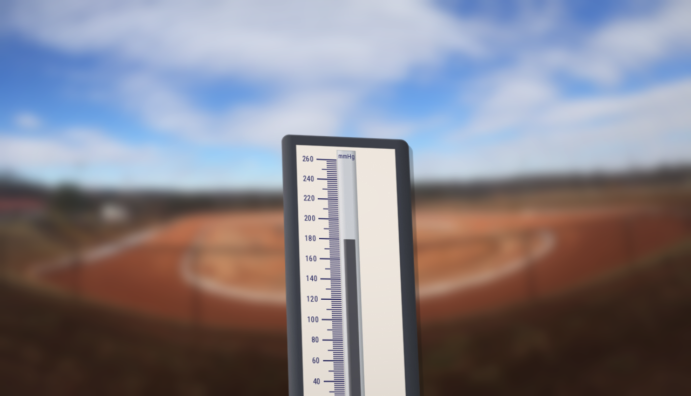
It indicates 180 mmHg
